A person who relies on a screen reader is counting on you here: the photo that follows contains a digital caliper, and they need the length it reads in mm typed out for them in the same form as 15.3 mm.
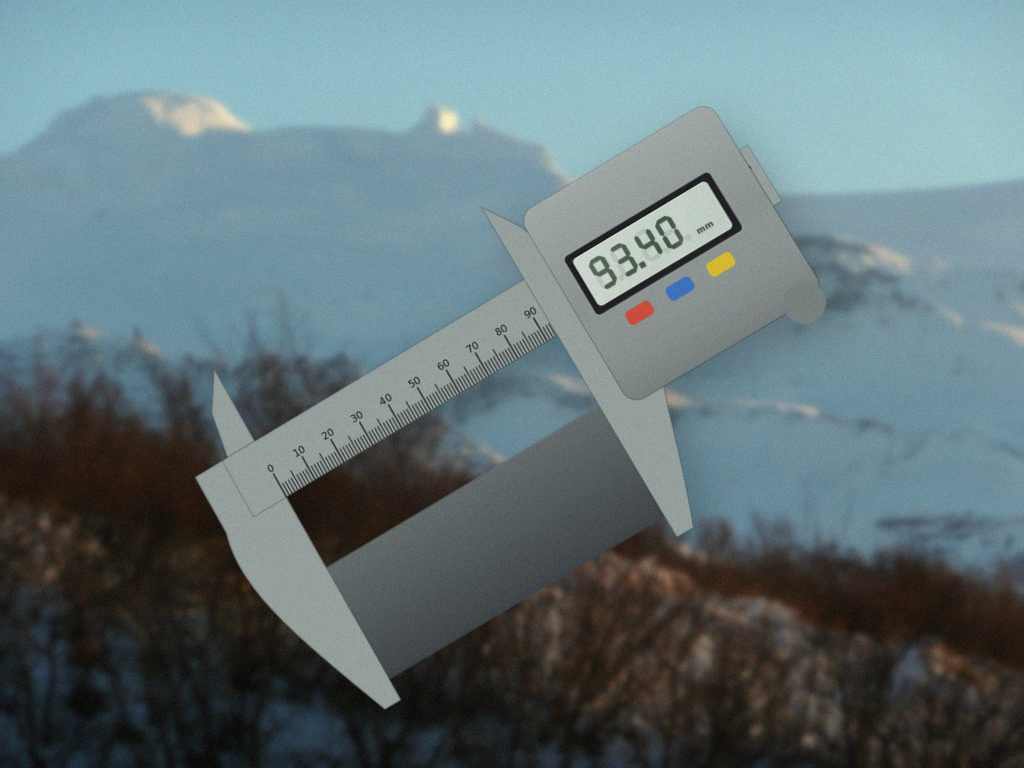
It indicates 93.40 mm
